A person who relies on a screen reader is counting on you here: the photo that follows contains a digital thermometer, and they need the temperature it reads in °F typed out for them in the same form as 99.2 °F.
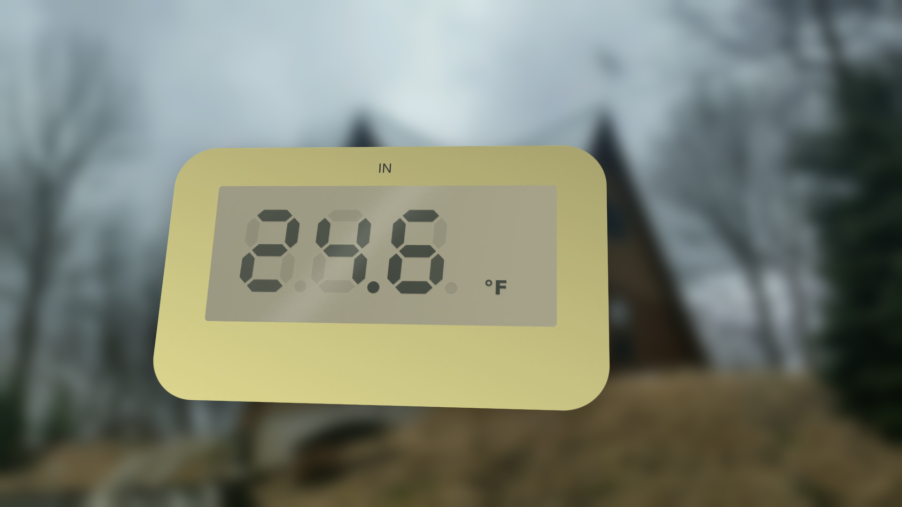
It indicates 24.6 °F
